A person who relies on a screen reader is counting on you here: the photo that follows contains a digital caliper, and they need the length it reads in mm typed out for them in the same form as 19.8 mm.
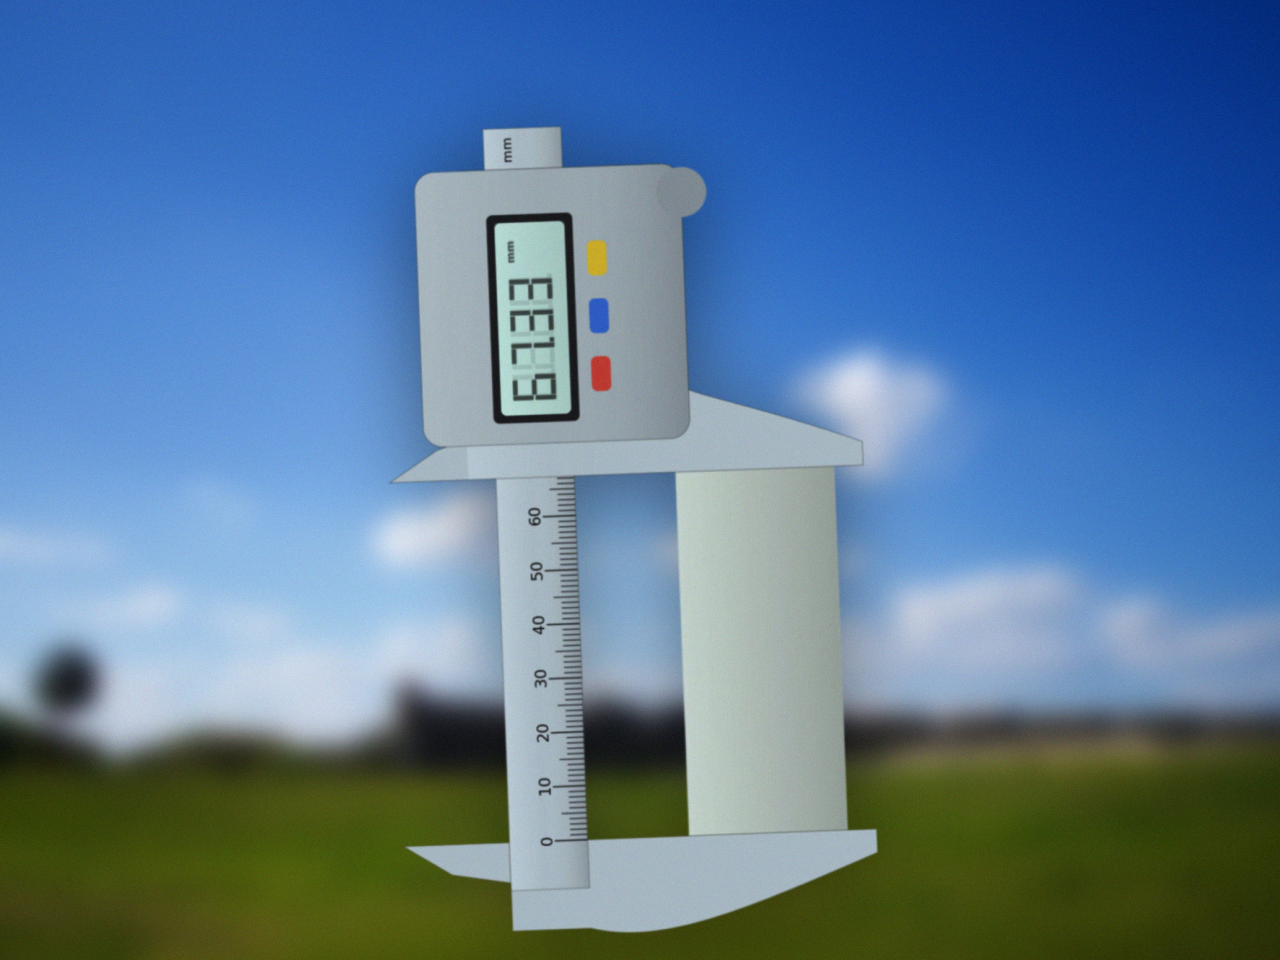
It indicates 67.33 mm
